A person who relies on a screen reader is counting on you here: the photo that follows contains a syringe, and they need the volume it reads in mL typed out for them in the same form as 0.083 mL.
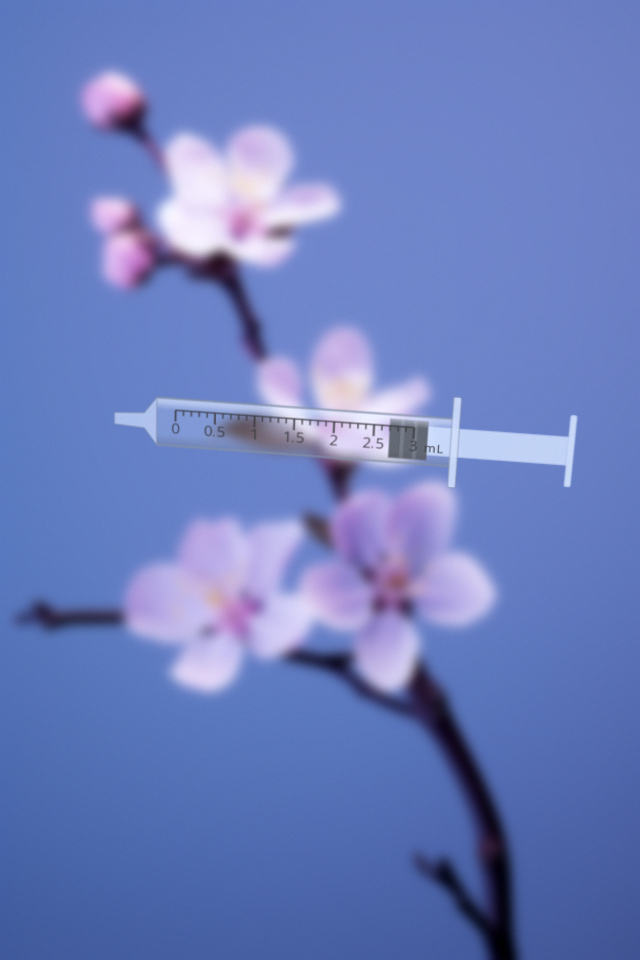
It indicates 2.7 mL
